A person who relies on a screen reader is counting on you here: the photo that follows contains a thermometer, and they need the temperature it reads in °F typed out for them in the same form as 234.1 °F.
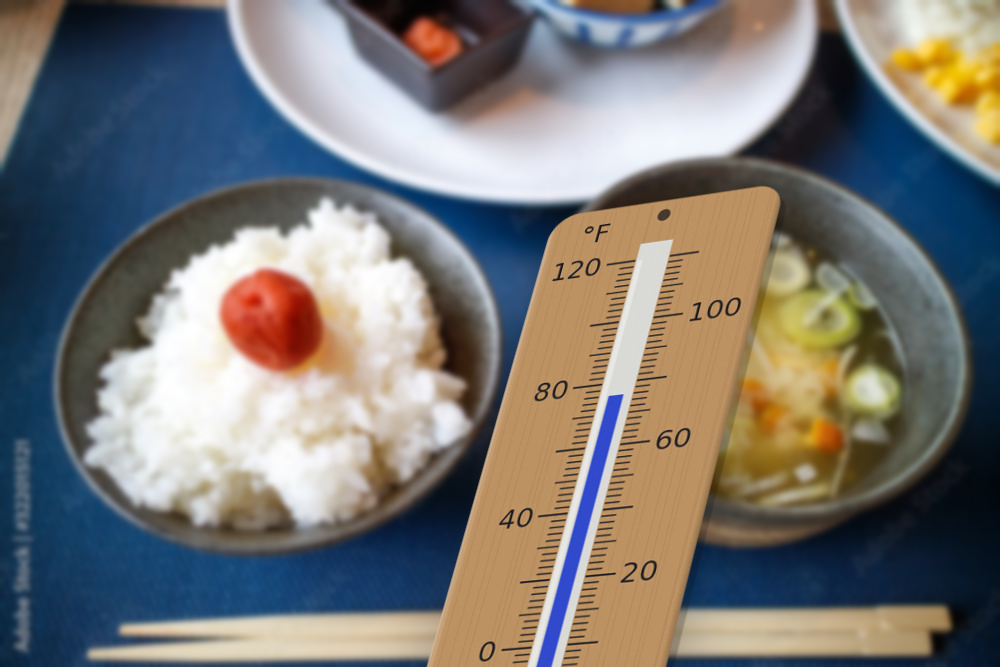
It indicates 76 °F
